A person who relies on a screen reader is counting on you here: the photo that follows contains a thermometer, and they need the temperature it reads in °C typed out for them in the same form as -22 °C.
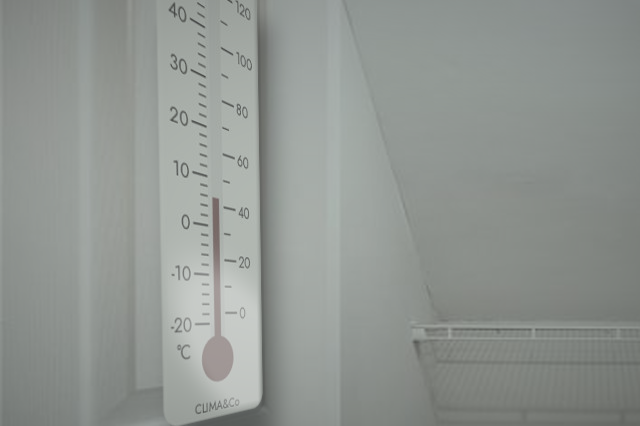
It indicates 6 °C
